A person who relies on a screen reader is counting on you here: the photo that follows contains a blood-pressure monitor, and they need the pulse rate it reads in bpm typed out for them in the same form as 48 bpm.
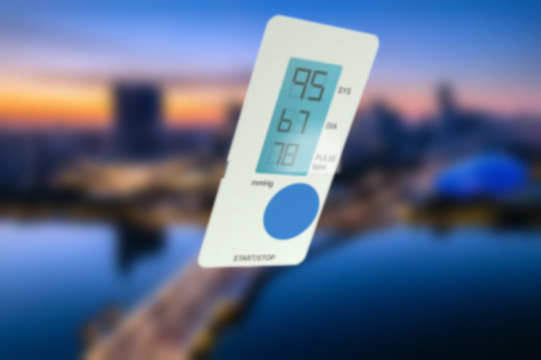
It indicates 78 bpm
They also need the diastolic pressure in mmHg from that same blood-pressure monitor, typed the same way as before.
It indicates 67 mmHg
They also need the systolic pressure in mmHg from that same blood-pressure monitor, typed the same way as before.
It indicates 95 mmHg
